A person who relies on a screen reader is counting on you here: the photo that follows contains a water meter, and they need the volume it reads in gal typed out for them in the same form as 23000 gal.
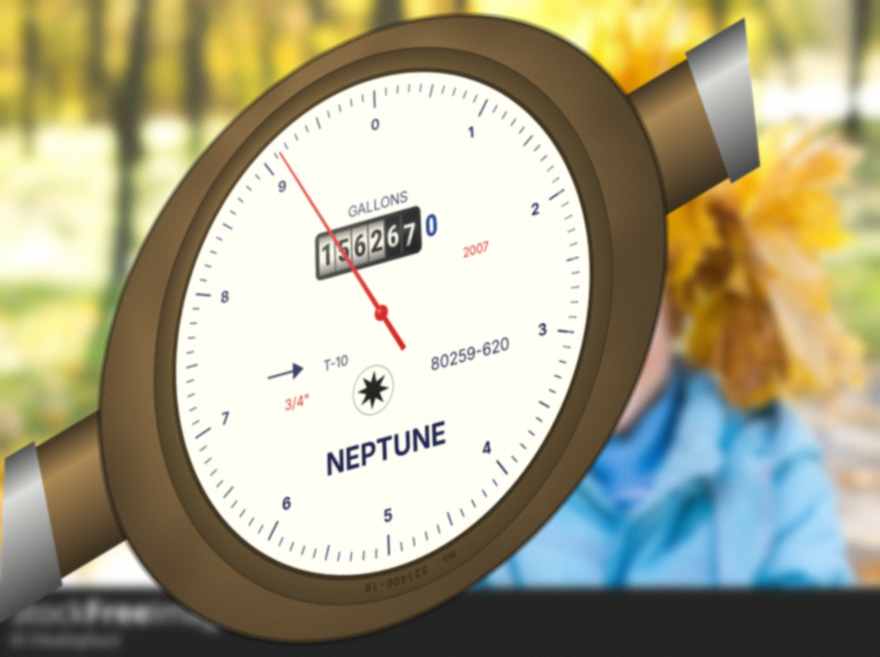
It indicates 1562669.1 gal
